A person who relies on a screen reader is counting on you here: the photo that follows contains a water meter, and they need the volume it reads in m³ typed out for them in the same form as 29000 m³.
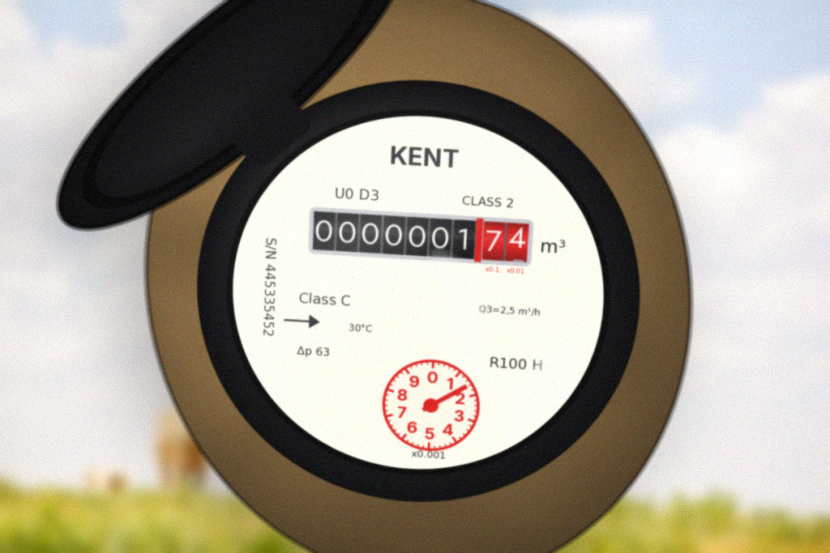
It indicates 1.741 m³
